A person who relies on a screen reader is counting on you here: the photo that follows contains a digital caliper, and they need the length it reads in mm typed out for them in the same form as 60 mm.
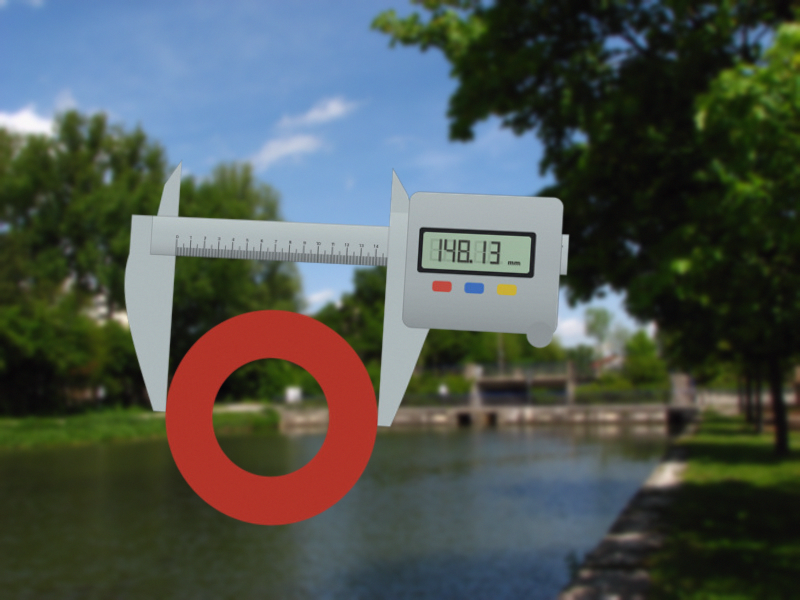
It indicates 148.13 mm
